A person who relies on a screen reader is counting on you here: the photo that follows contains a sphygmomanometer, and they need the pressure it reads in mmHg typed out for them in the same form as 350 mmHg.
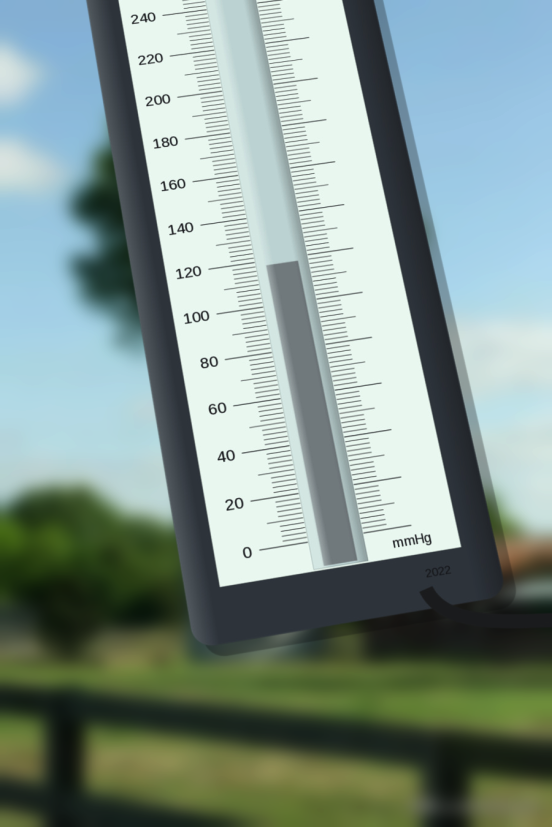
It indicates 118 mmHg
